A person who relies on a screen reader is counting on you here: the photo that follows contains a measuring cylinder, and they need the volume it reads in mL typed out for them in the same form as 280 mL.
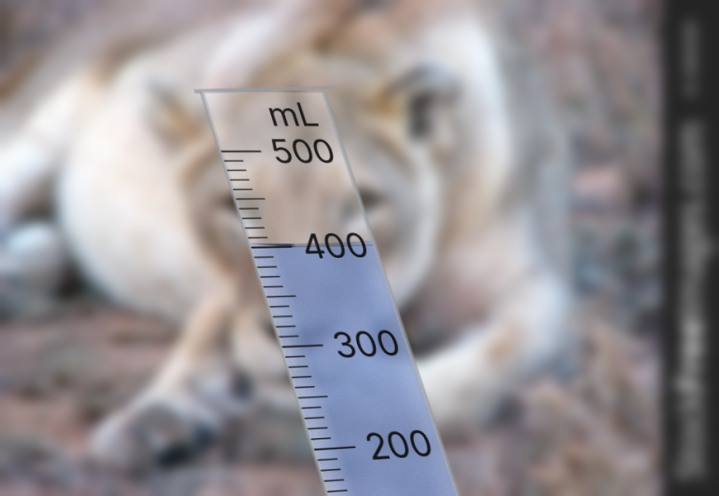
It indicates 400 mL
